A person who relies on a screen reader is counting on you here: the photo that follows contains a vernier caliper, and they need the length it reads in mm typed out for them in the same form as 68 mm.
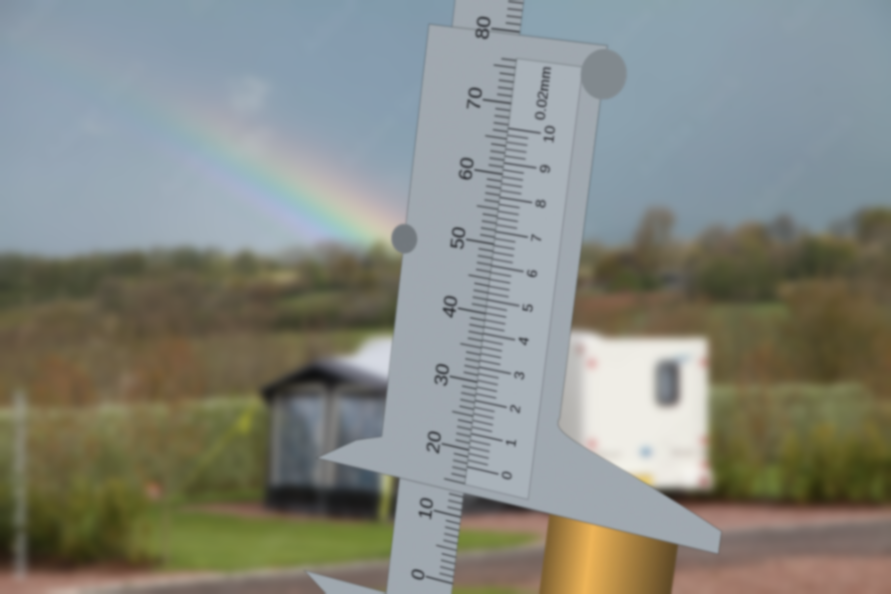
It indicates 17.5 mm
